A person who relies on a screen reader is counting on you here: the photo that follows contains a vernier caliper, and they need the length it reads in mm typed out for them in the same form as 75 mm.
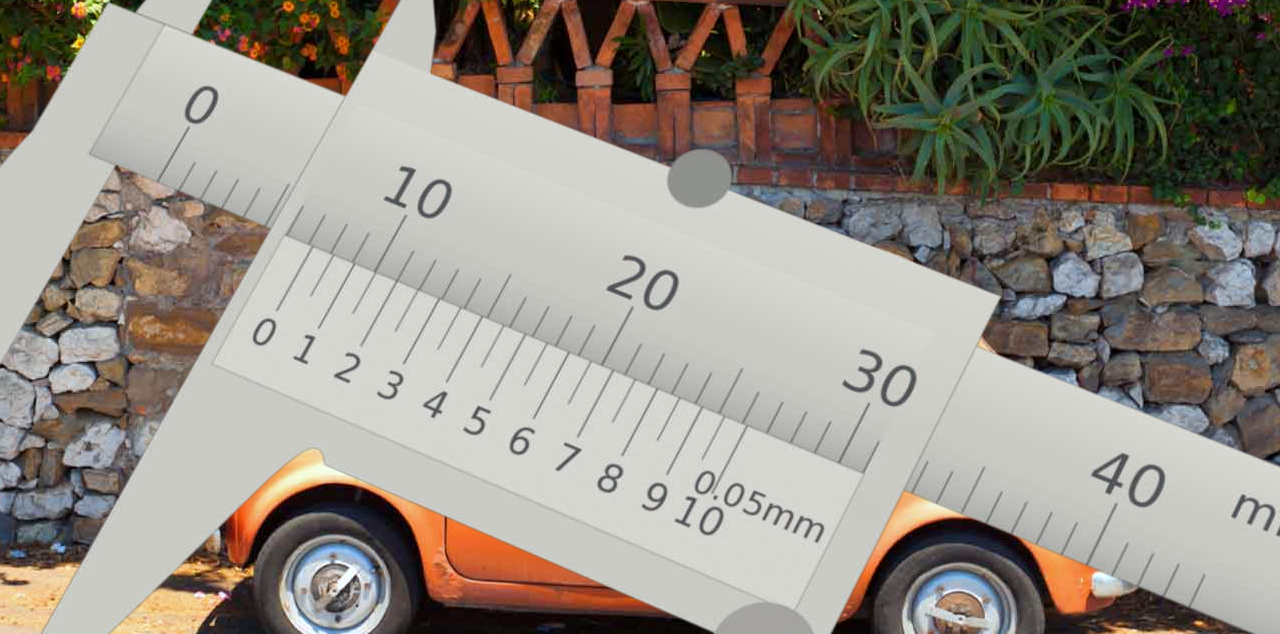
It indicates 7.2 mm
